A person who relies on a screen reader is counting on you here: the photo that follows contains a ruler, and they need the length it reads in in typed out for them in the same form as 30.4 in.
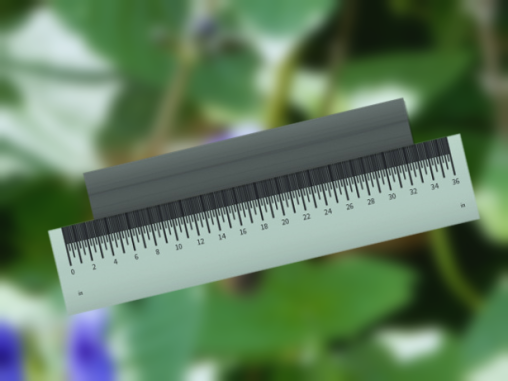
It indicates 30 in
